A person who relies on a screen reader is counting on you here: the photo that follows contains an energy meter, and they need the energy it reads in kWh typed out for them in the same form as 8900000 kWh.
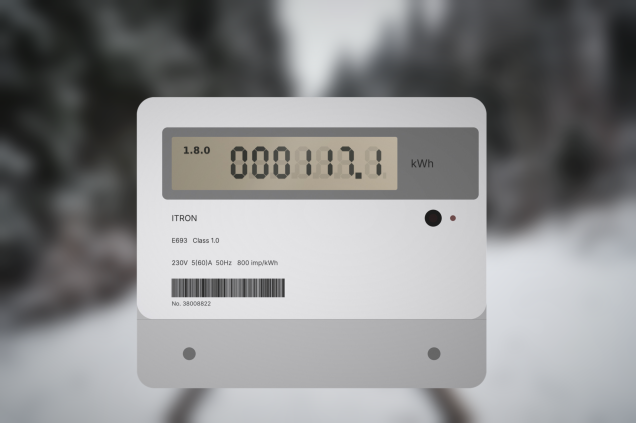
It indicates 117.1 kWh
